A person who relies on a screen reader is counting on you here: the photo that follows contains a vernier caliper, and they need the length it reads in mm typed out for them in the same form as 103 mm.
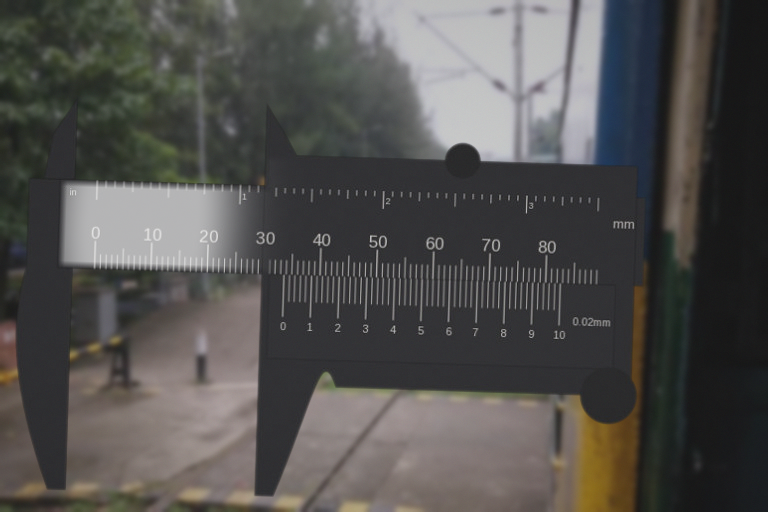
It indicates 33.6 mm
